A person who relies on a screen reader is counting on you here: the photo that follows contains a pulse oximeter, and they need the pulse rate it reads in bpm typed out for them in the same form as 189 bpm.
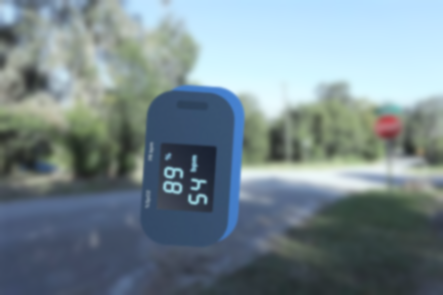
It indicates 54 bpm
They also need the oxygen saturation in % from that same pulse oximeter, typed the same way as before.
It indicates 89 %
